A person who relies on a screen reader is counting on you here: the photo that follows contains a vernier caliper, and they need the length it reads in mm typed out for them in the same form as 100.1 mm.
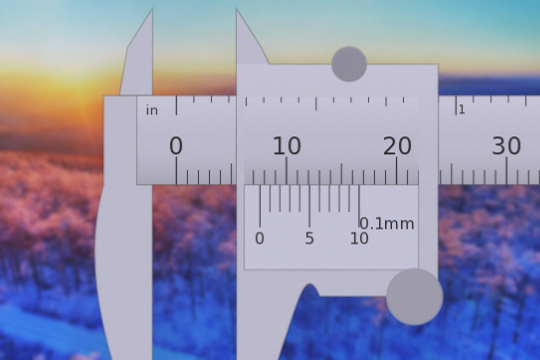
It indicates 7.6 mm
